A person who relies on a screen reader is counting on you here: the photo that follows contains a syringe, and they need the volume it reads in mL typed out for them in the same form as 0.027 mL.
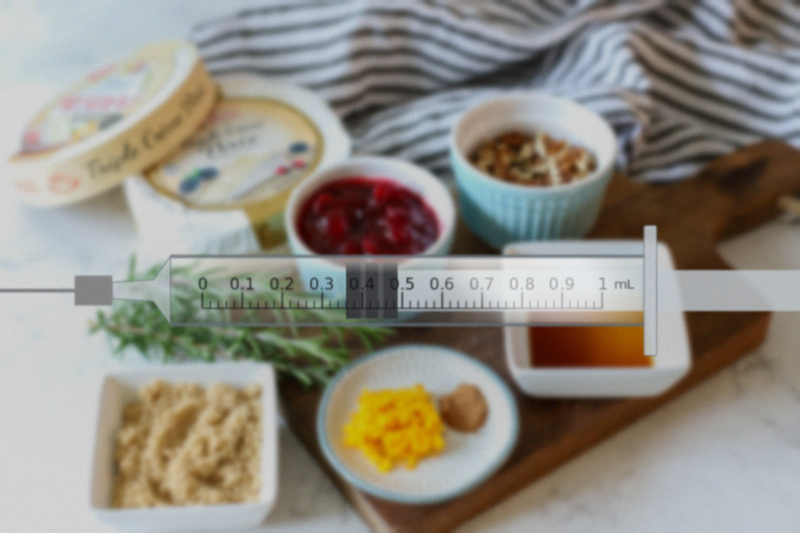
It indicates 0.36 mL
